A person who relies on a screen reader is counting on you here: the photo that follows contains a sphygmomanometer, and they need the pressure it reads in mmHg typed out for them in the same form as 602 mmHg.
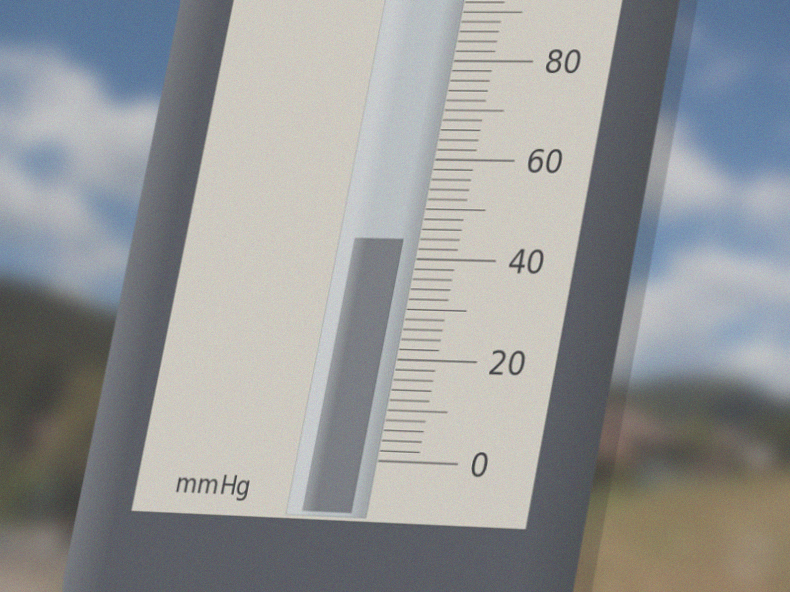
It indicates 44 mmHg
